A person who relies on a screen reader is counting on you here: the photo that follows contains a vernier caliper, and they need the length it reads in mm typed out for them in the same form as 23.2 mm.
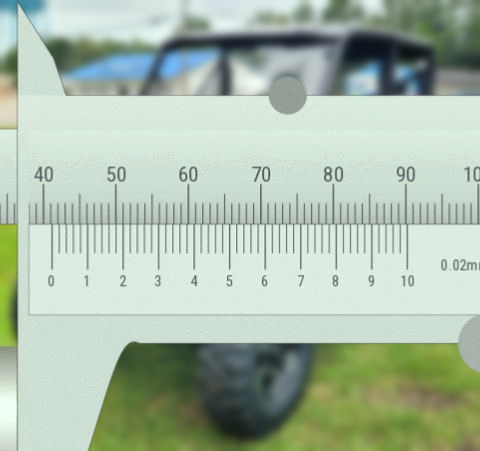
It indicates 41.2 mm
